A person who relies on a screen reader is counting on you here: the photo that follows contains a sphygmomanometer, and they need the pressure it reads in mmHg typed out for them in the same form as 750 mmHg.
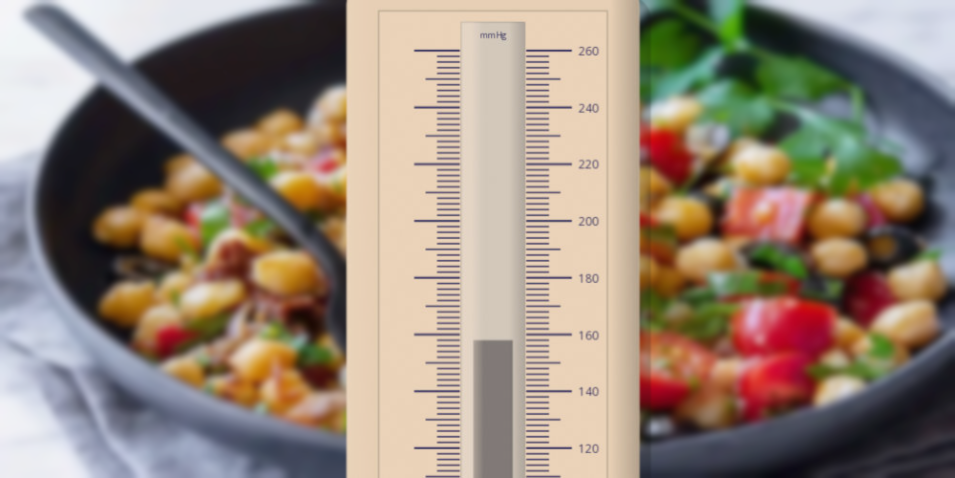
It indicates 158 mmHg
